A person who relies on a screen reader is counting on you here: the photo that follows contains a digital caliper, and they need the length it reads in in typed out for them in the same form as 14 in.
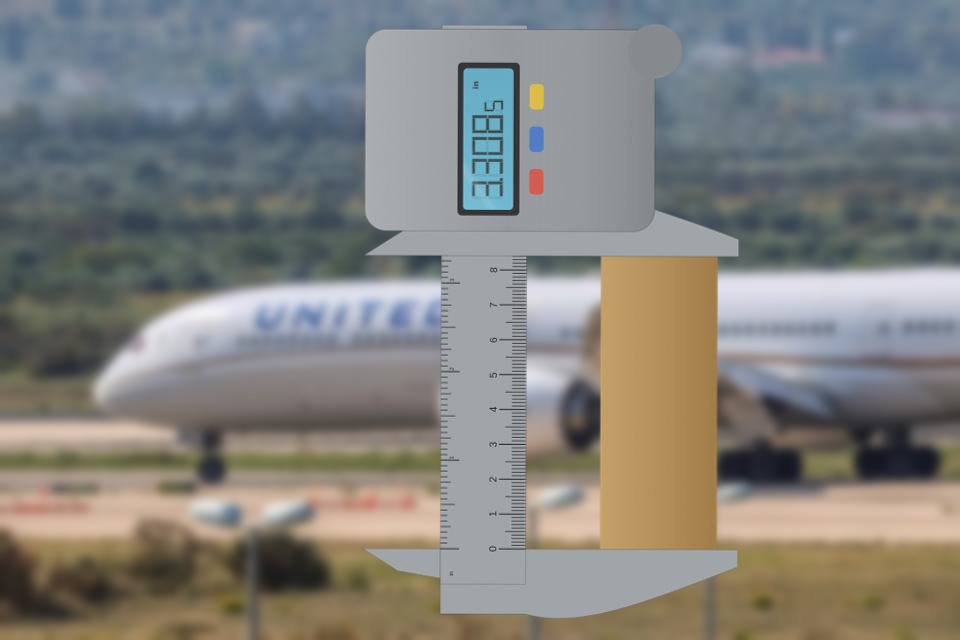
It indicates 3.3085 in
